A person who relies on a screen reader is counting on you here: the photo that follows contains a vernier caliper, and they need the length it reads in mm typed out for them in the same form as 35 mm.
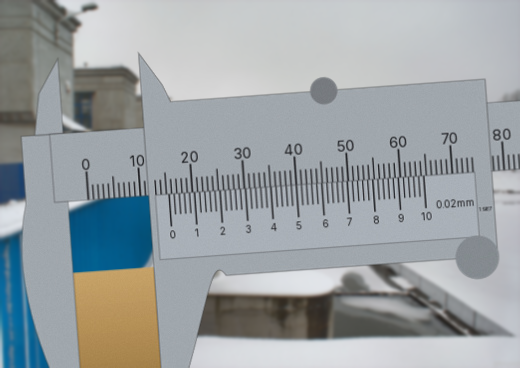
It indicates 15.5 mm
